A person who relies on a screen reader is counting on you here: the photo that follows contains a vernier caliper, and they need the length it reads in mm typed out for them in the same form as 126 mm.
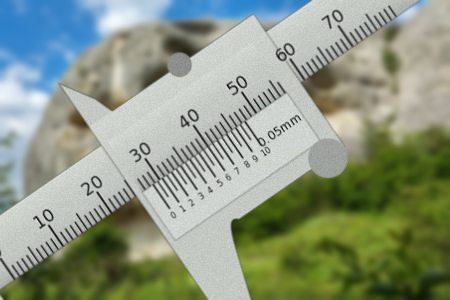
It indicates 28.6 mm
